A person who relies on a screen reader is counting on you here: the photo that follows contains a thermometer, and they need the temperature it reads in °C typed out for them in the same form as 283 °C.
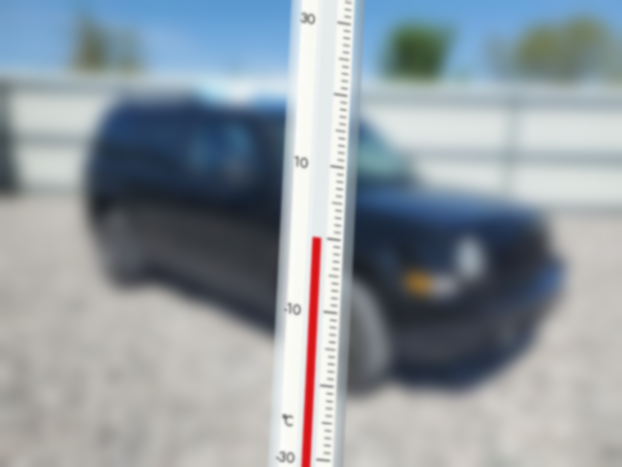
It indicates 0 °C
